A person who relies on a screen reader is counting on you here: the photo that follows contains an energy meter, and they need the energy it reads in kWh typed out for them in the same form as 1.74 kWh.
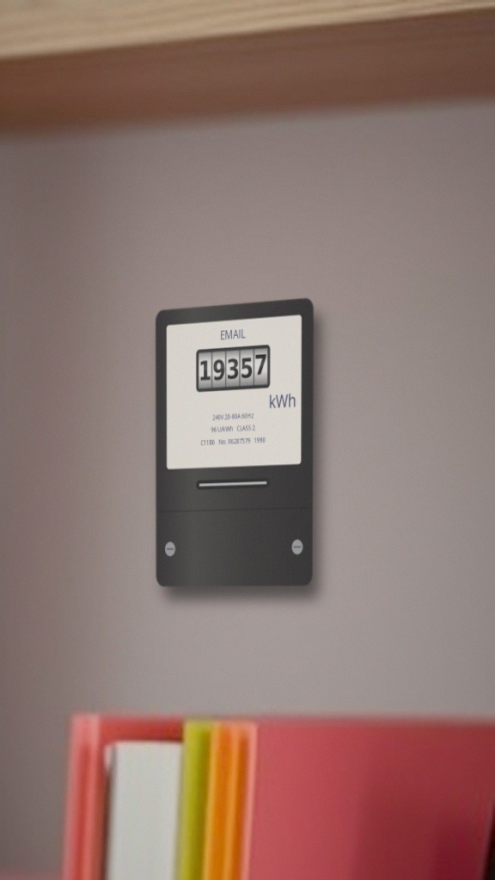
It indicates 19357 kWh
